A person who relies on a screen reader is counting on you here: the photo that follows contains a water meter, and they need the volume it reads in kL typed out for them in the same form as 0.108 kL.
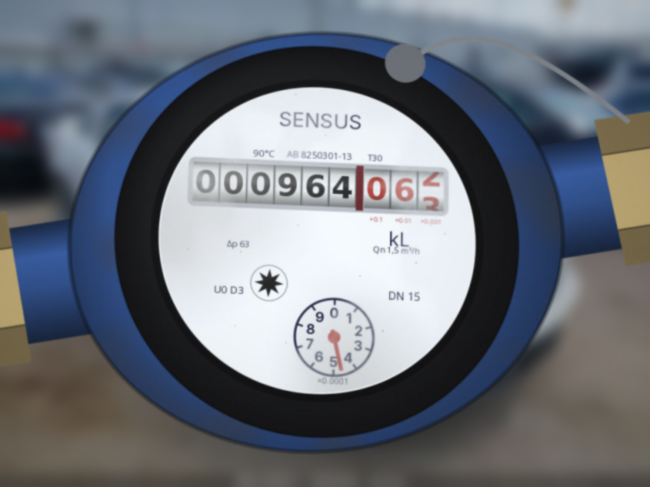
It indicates 964.0624 kL
